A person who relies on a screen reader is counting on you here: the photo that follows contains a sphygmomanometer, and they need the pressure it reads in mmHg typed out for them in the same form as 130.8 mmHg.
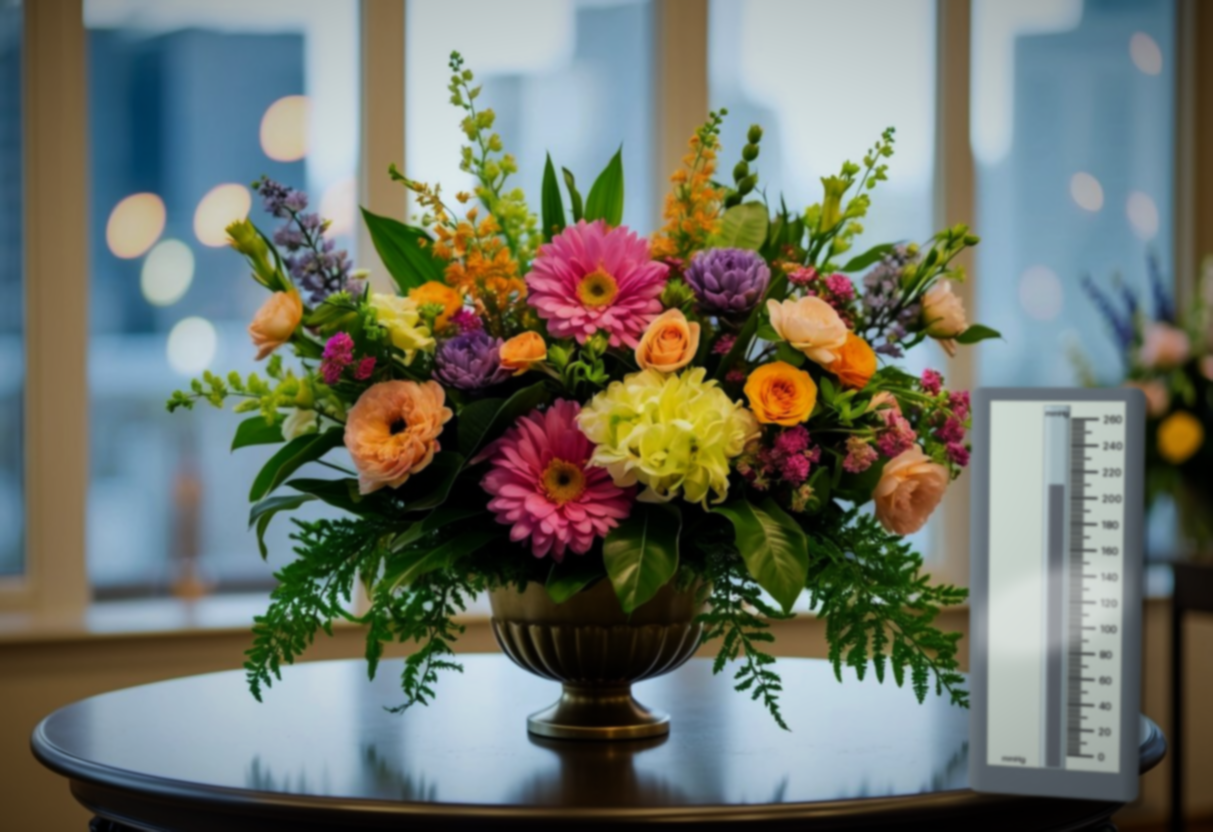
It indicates 210 mmHg
